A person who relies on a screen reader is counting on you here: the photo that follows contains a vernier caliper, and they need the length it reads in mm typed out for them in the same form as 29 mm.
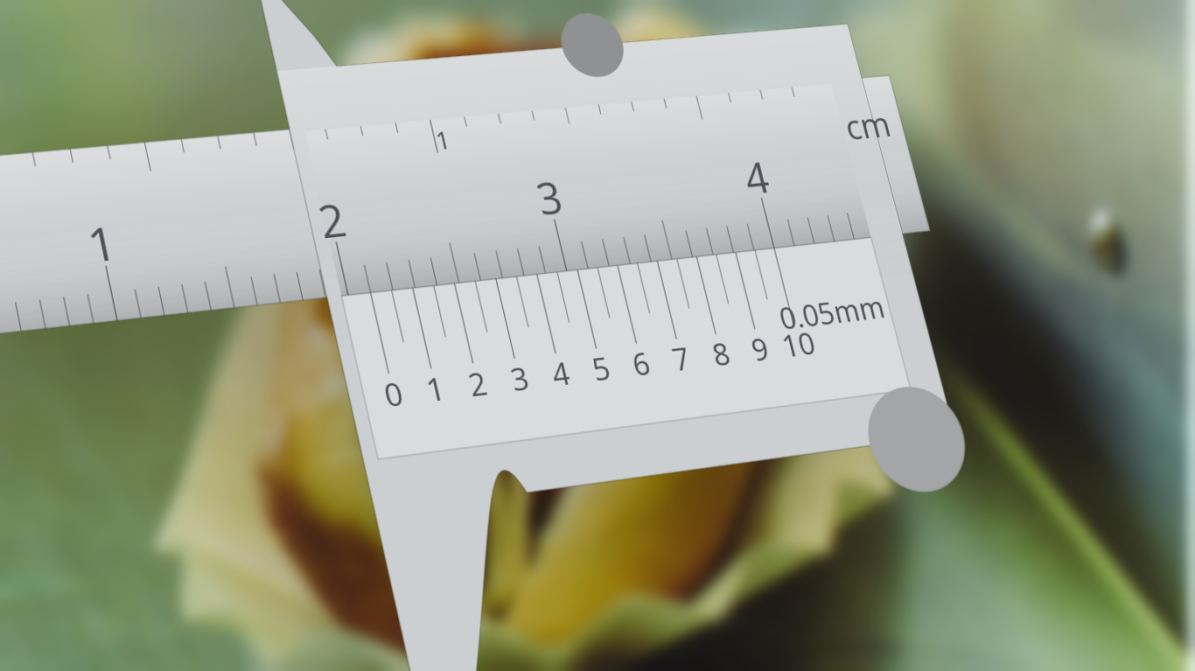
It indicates 21.0 mm
